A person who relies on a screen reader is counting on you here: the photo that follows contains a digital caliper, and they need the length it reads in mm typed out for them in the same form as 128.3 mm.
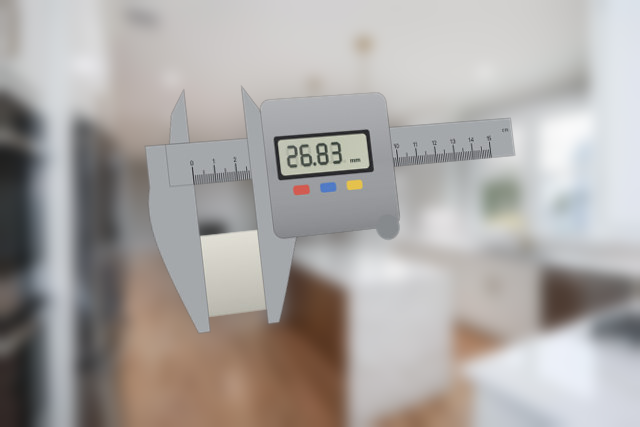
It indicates 26.83 mm
